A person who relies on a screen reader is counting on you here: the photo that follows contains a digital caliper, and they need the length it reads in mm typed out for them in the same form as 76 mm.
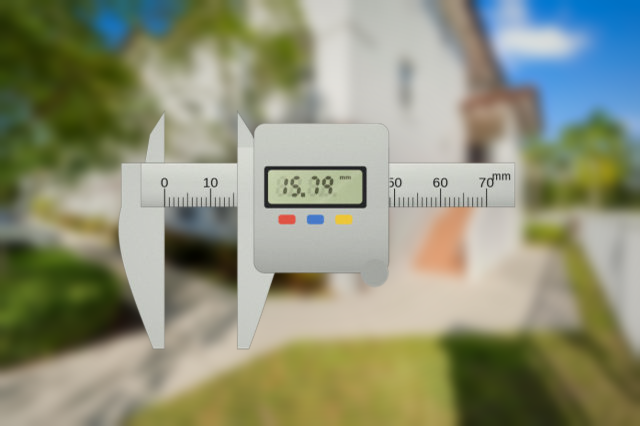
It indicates 15.79 mm
